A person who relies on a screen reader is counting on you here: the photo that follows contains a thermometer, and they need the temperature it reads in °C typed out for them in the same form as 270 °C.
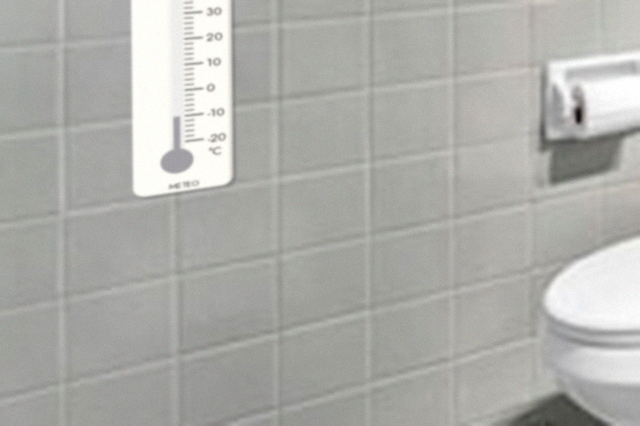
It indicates -10 °C
